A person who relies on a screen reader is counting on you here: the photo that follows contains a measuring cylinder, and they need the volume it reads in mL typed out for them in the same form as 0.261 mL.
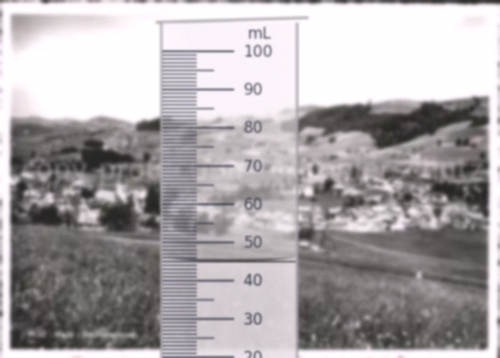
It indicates 45 mL
